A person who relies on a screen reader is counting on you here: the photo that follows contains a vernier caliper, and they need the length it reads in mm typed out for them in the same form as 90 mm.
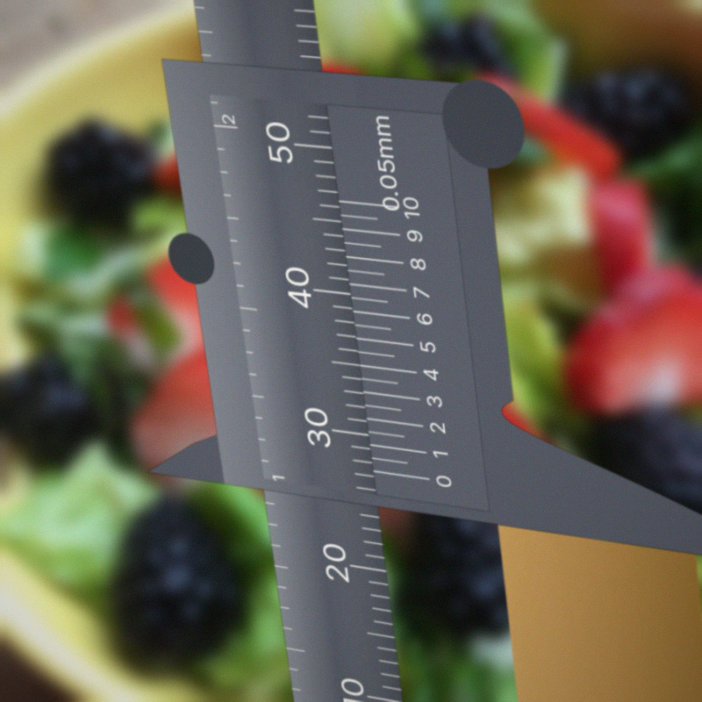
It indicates 27.4 mm
